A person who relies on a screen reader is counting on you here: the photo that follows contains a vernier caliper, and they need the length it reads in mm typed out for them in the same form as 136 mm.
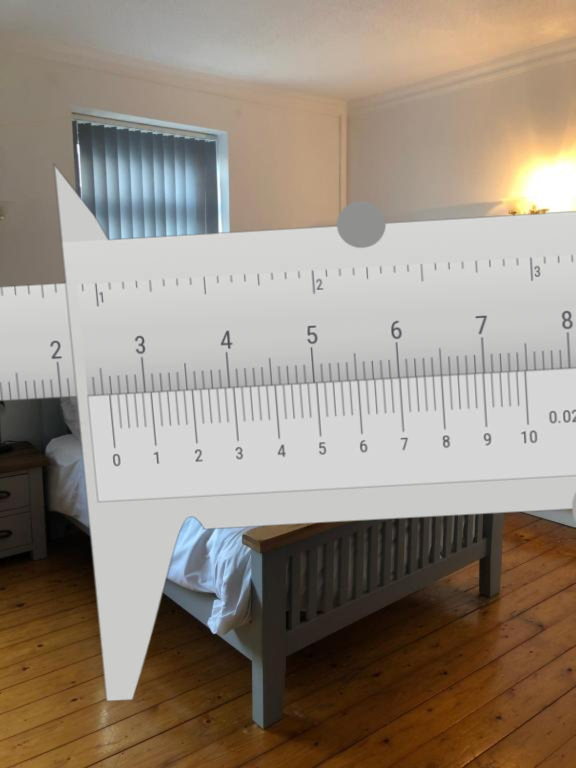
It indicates 25.8 mm
